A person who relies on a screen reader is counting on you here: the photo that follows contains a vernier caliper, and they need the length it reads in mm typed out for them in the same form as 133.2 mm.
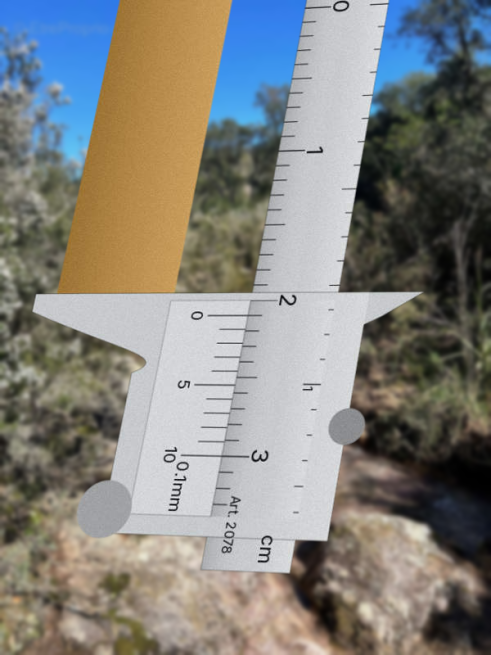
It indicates 21.0 mm
